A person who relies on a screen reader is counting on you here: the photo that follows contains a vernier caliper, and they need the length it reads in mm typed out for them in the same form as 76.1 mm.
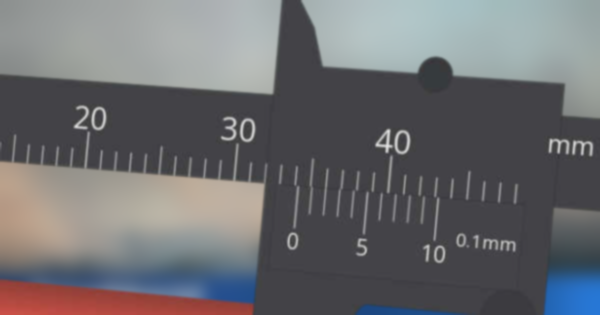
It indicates 34.2 mm
